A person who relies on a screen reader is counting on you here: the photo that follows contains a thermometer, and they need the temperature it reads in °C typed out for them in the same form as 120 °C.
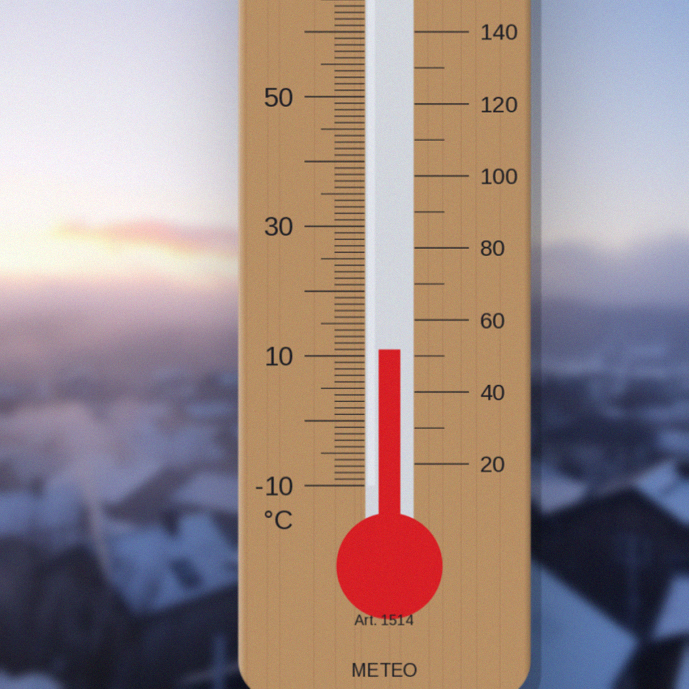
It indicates 11 °C
